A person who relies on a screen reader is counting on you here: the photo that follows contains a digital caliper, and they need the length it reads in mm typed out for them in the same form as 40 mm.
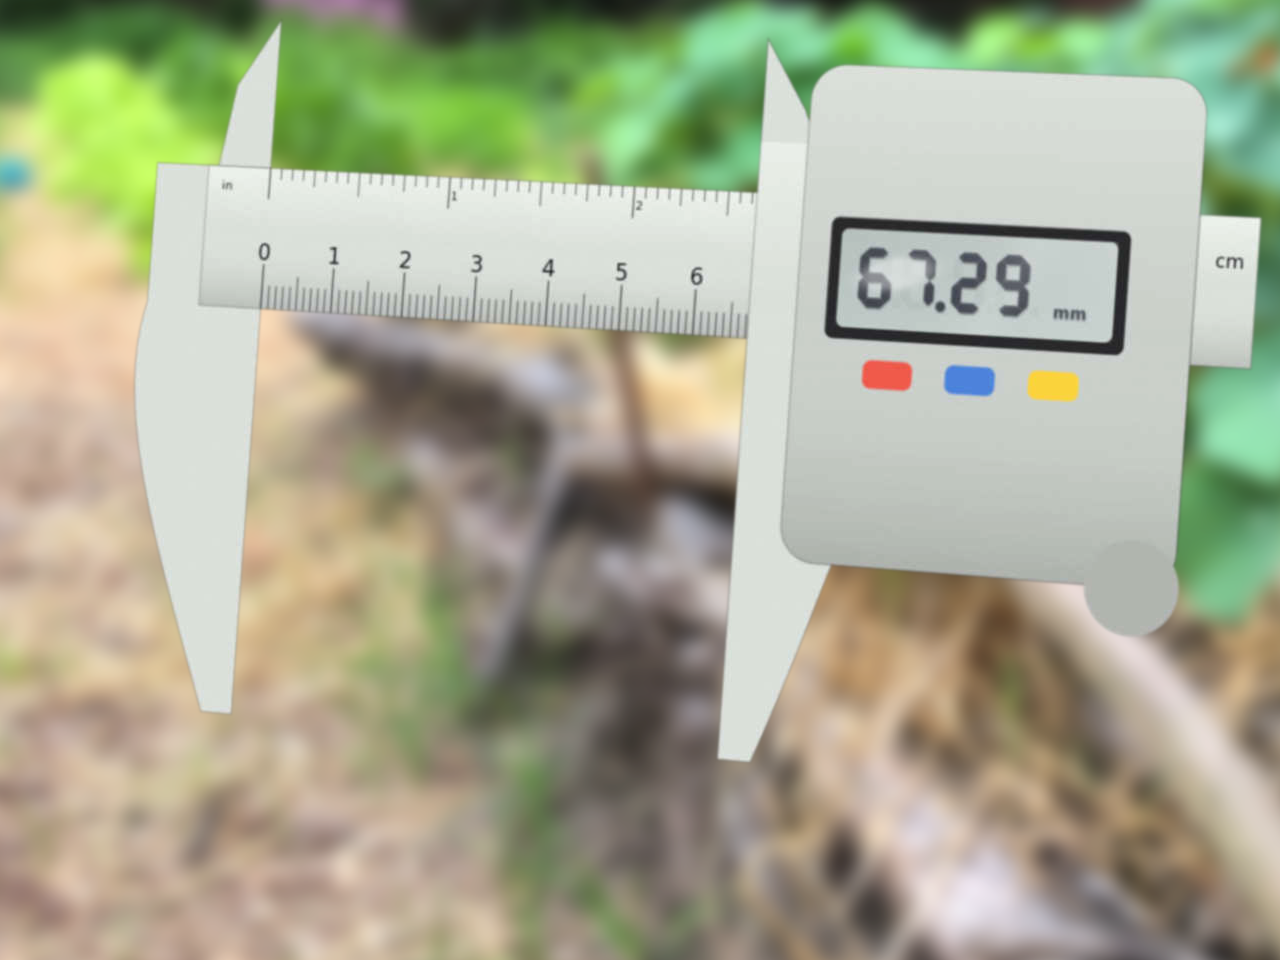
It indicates 67.29 mm
